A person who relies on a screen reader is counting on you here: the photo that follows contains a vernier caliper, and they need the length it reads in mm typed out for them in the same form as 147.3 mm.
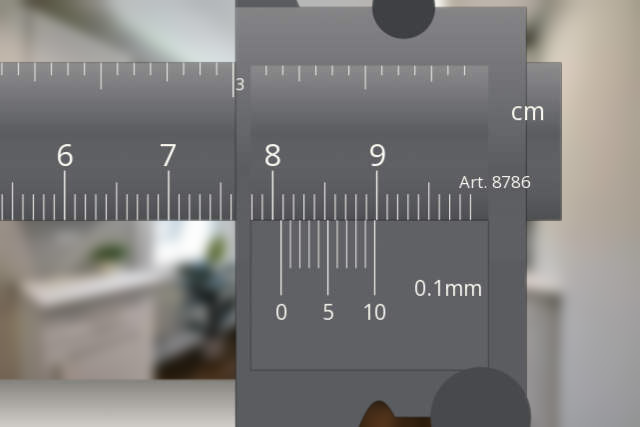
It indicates 80.8 mm
